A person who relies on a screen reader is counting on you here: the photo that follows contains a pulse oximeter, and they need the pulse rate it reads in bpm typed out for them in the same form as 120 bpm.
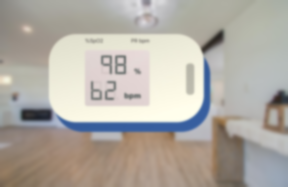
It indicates 62 bpm
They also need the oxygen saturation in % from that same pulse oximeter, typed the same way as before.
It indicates 98 %
